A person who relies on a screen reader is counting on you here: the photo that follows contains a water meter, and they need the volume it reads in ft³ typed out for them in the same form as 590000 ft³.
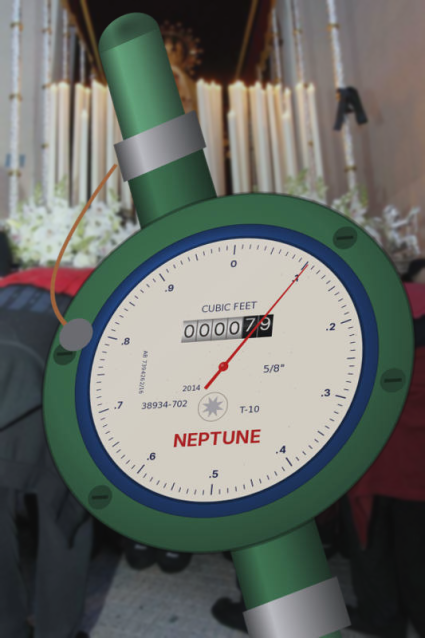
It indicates 79.10 ft³
